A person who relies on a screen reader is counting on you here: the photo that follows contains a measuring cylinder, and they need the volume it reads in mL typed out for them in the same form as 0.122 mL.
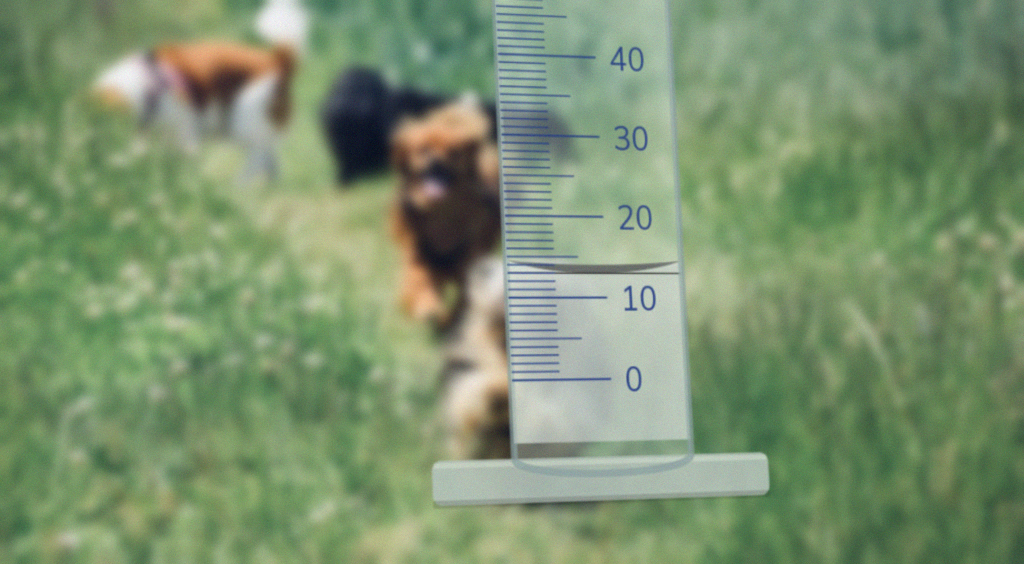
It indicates 13 mL
